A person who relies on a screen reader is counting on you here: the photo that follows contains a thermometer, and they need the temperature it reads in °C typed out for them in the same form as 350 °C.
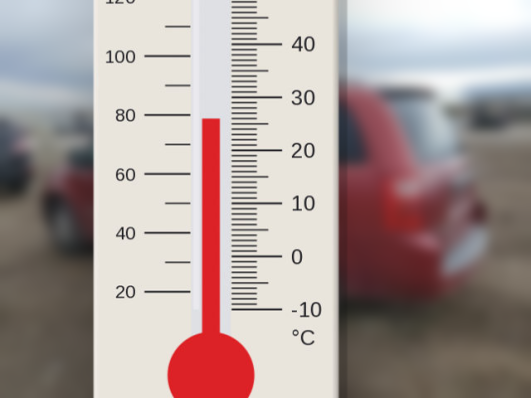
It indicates 26 °C
